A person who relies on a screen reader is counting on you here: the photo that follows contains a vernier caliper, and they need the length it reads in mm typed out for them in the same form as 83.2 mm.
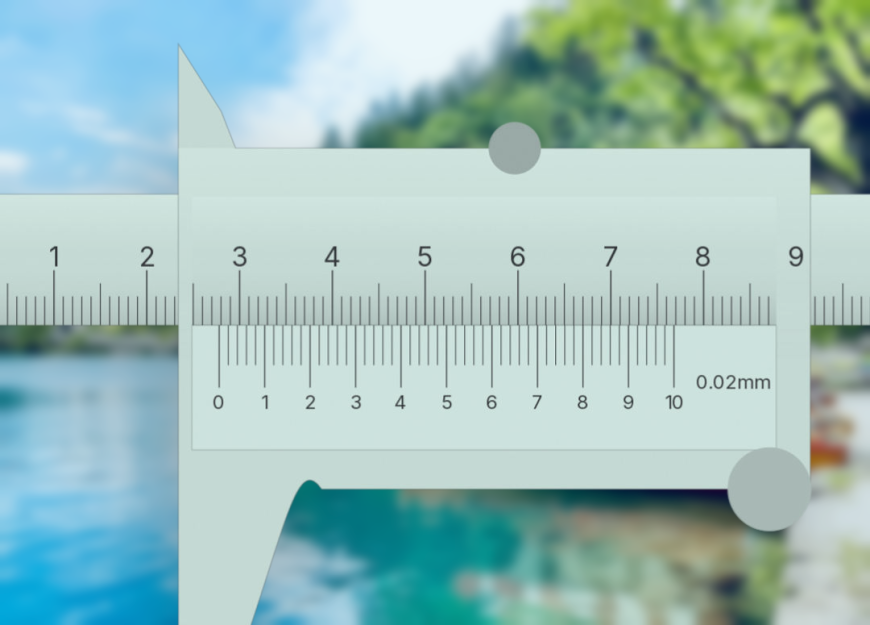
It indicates 27.8 mm
